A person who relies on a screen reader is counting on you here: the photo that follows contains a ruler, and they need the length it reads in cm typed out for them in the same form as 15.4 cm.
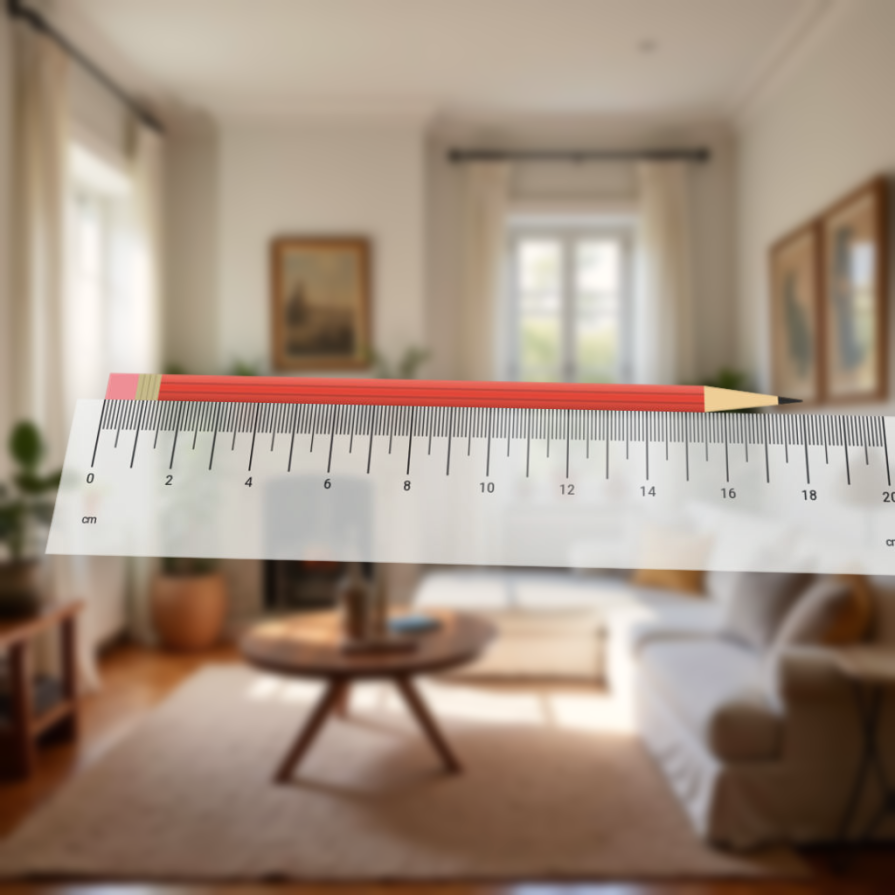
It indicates 18 cm
